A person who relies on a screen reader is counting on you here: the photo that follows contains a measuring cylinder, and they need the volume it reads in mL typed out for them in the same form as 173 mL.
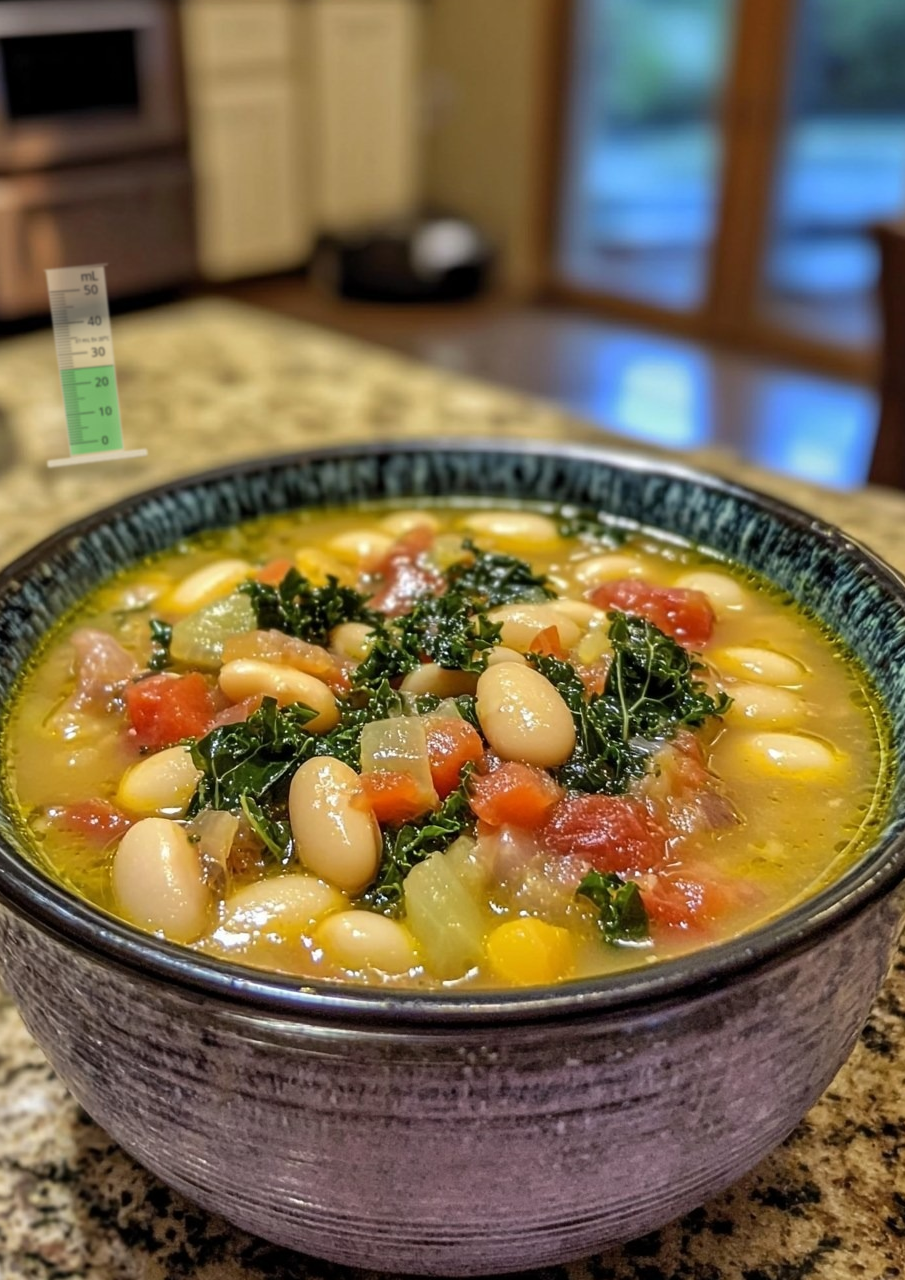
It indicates 25 mL
